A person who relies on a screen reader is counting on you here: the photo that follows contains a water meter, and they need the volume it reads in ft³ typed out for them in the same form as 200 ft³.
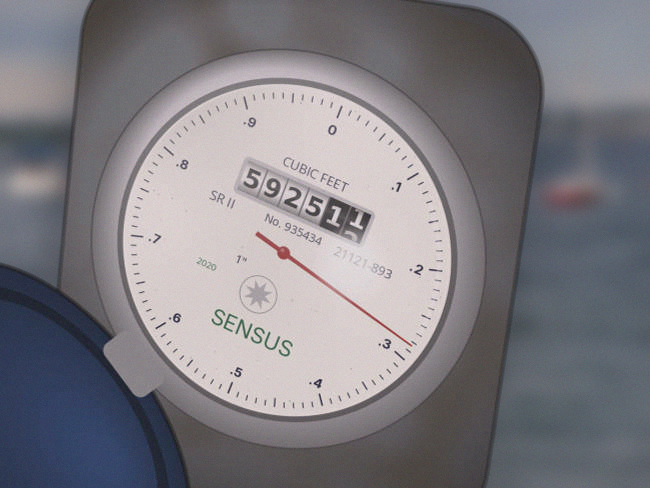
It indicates 592511.28 ft³
